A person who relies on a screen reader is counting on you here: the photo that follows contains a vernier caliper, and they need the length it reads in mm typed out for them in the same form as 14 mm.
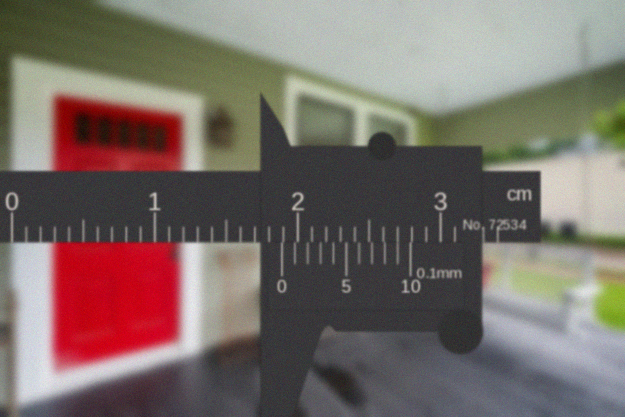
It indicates 18.9 mm
